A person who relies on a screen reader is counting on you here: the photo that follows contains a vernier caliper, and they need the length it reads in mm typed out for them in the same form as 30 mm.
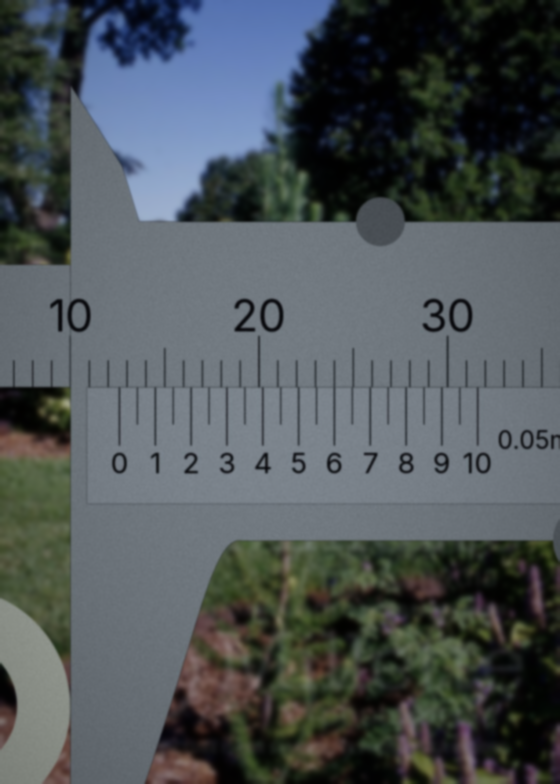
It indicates 12.6 mm
